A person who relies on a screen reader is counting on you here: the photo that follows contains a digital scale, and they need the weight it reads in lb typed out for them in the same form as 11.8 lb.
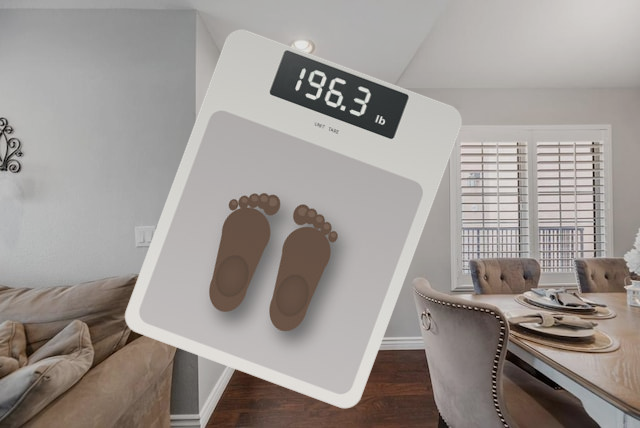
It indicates 196.3 lb
